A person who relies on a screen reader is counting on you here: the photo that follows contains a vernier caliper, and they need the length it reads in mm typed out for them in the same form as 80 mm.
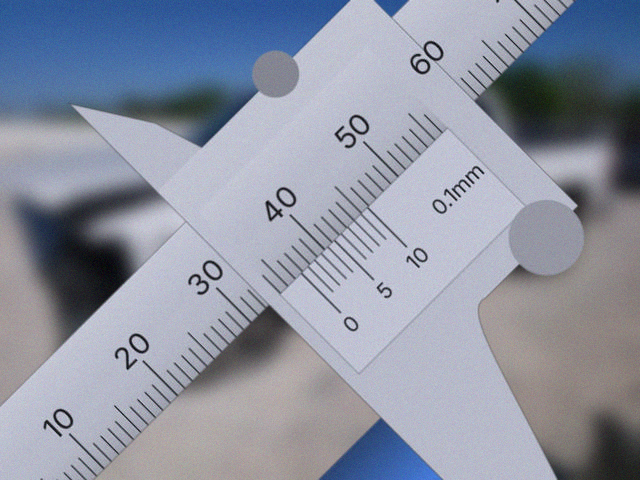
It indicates 36.8 mm
